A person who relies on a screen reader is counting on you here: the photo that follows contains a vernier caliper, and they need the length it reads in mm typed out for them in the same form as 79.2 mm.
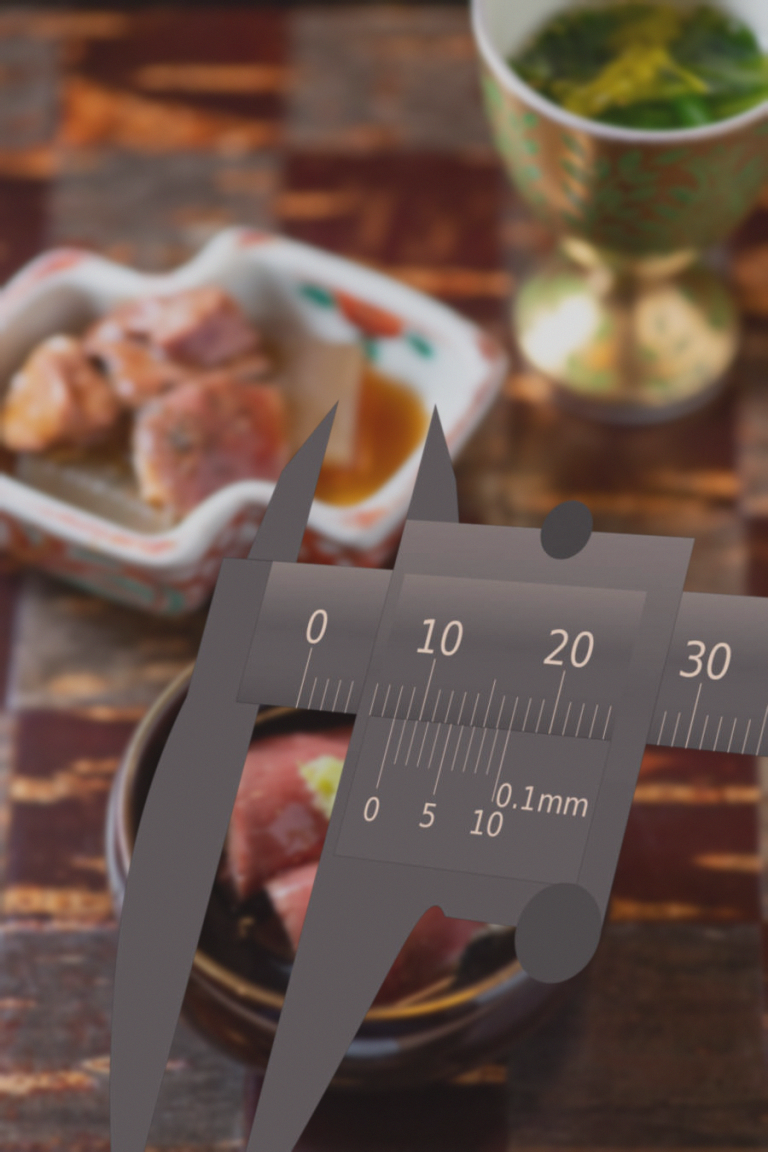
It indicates 8.0 mm
